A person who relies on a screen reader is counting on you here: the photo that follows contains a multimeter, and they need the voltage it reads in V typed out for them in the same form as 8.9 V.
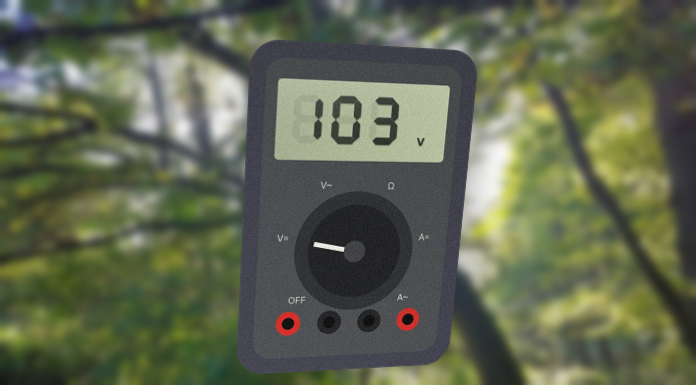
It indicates 103 V
